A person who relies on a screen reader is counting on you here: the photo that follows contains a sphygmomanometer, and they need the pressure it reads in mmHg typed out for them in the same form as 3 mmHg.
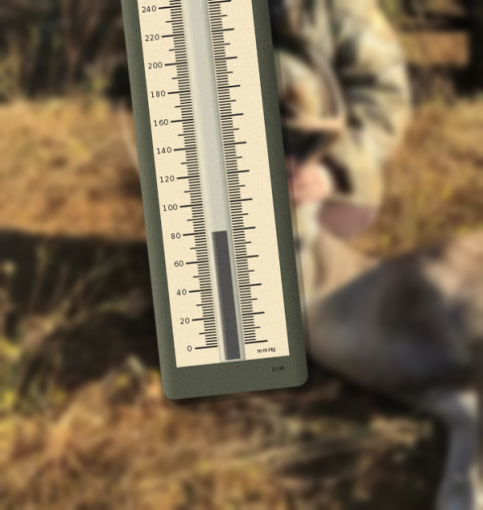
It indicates 80 mmHg
